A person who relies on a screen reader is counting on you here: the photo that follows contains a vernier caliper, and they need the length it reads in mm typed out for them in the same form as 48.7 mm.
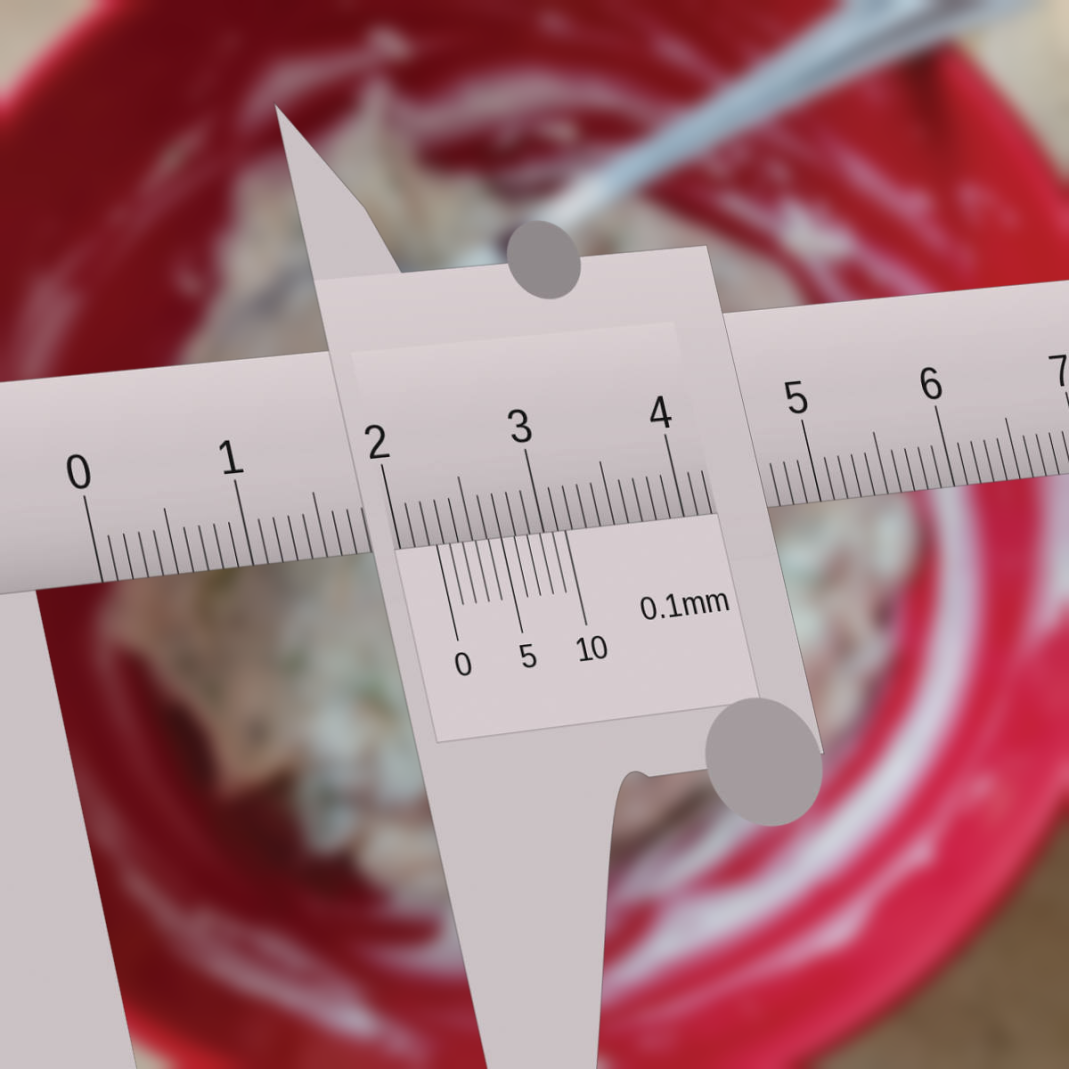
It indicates 22.5 mm
